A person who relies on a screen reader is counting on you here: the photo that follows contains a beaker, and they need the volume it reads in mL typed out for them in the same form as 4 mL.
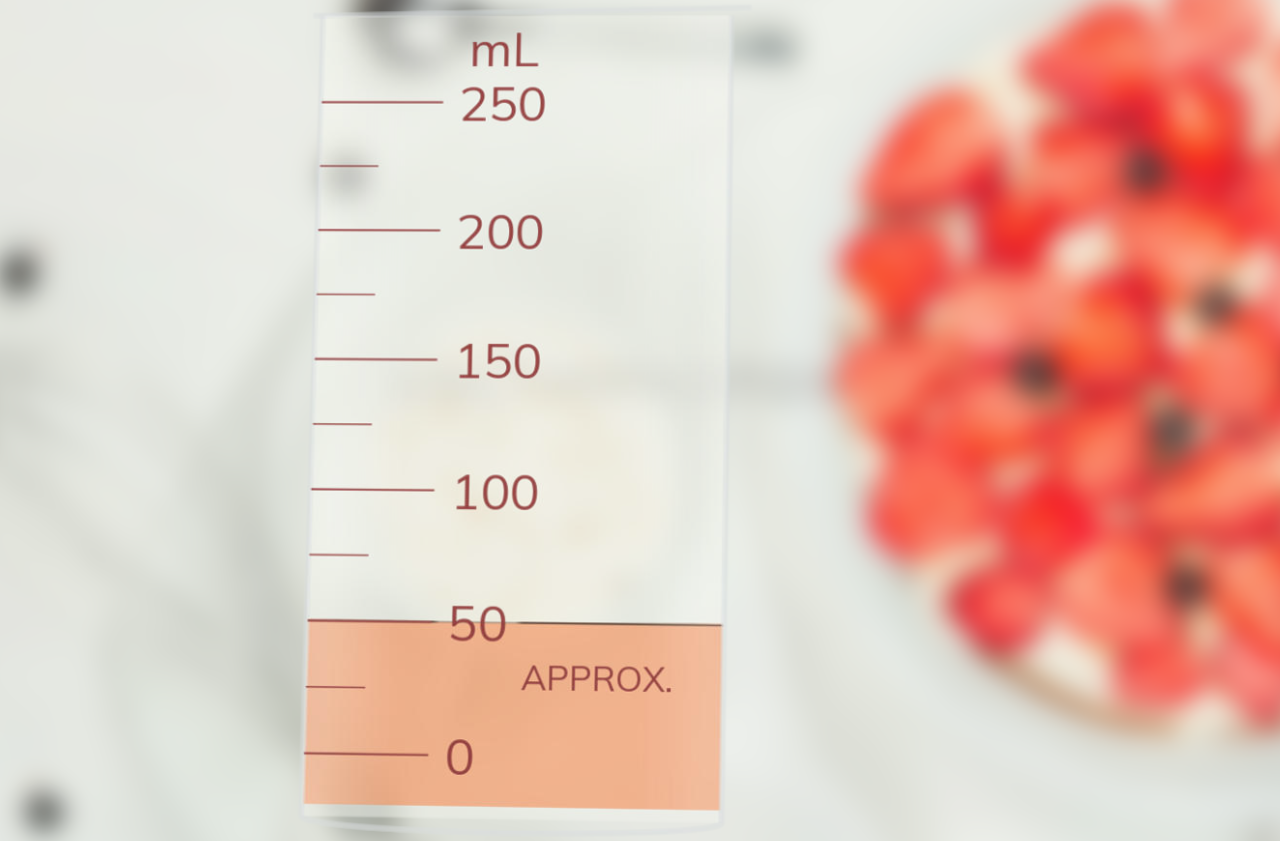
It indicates 50 mL
